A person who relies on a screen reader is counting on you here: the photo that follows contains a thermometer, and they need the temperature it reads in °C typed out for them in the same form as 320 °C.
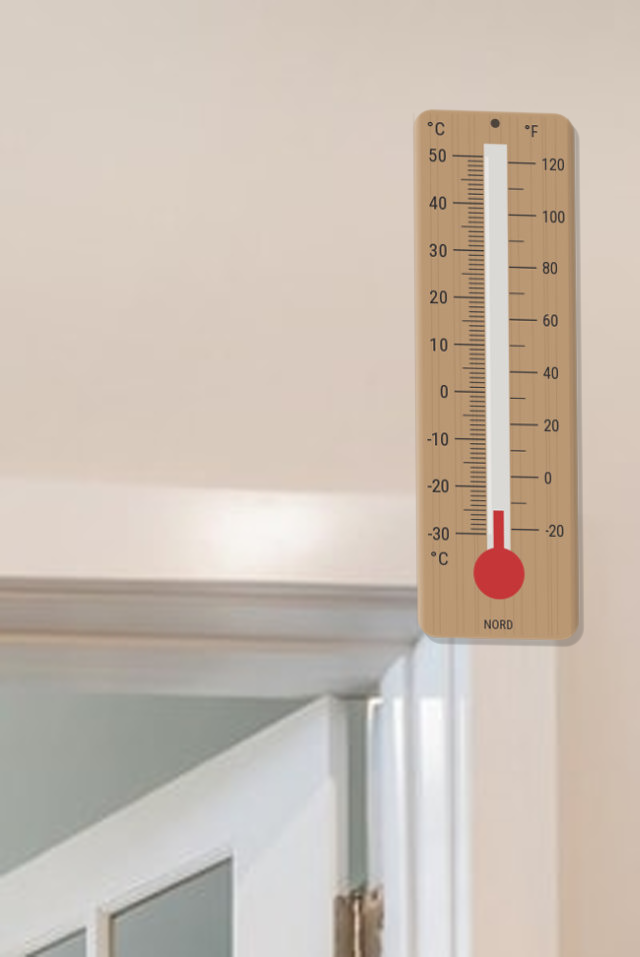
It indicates -25 °C
